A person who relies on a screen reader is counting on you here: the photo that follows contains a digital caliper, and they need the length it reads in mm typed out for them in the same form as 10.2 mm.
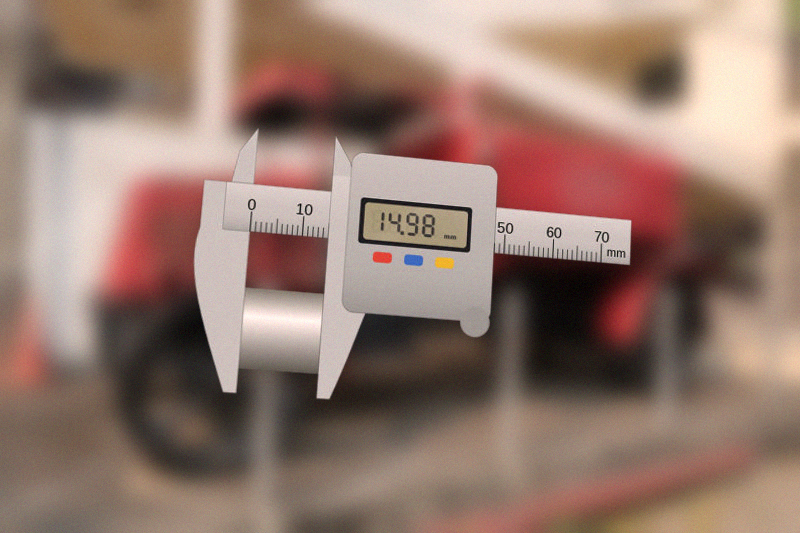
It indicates 14.98 mm
